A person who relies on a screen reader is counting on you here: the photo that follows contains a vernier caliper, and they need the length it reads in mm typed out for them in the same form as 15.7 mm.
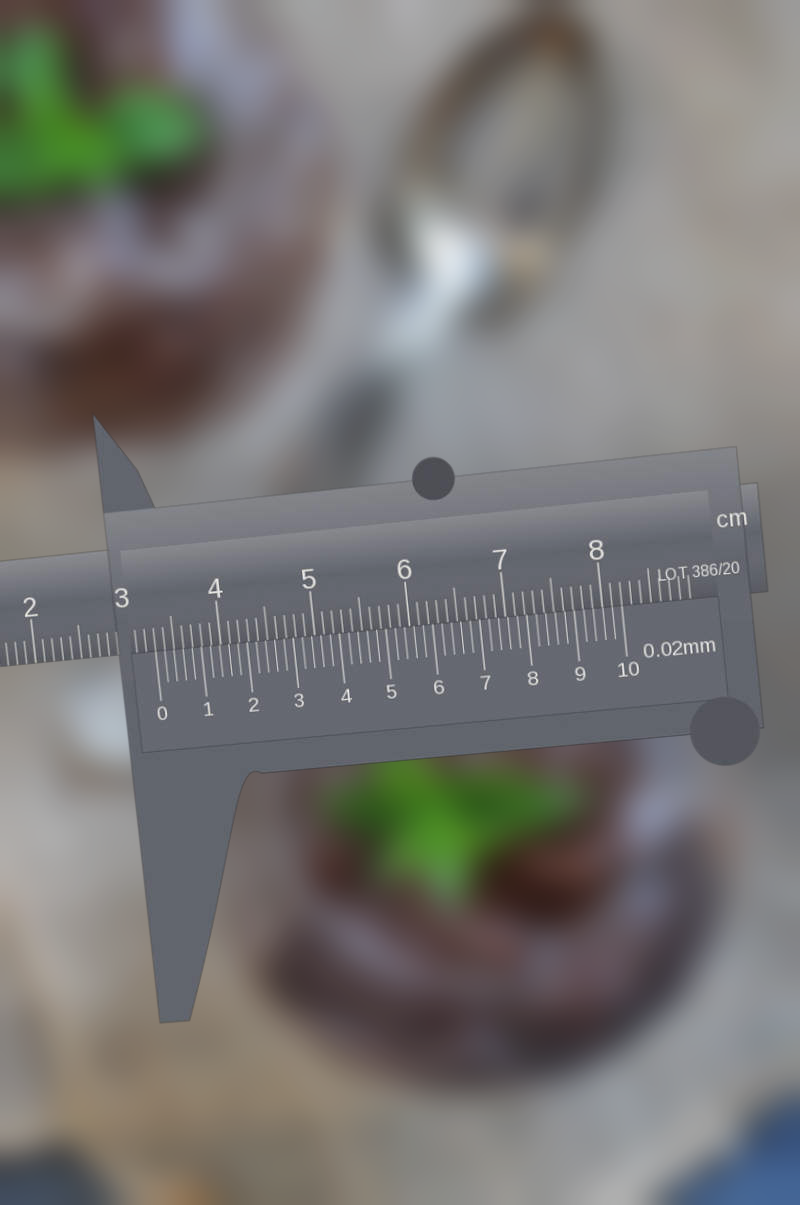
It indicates 33.0 mm
